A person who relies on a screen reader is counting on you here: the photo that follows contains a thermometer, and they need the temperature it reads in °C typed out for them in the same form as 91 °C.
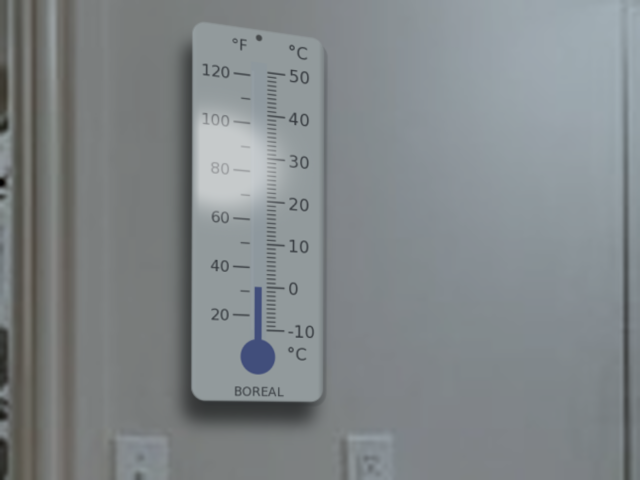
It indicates 0 °C
